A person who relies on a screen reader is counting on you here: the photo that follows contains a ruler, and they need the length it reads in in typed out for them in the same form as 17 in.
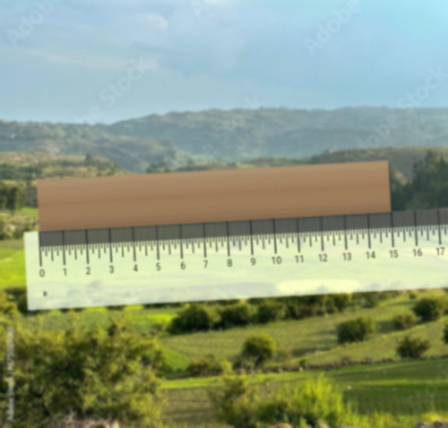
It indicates 15 in
